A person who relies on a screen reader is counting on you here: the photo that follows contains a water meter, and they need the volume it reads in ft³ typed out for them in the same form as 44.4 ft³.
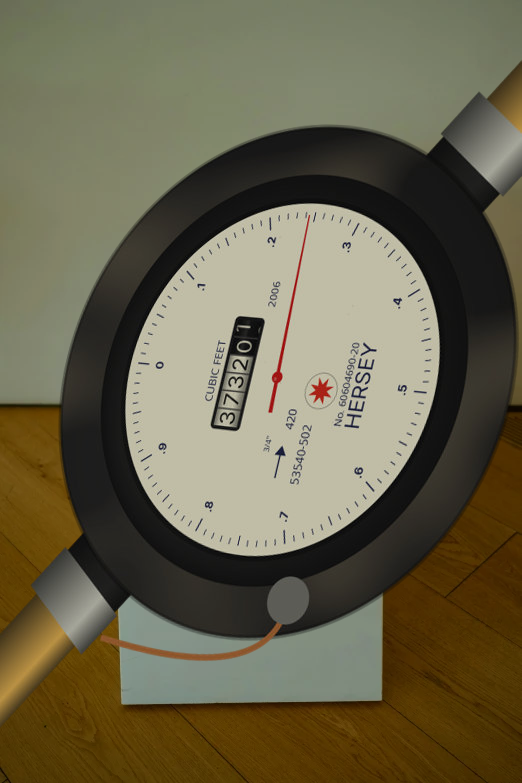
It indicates 373201.24 ft³
